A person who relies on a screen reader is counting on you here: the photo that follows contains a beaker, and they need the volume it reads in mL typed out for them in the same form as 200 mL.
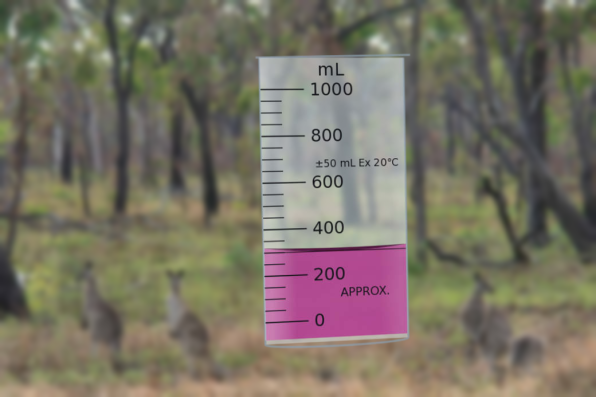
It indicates 300 mL
